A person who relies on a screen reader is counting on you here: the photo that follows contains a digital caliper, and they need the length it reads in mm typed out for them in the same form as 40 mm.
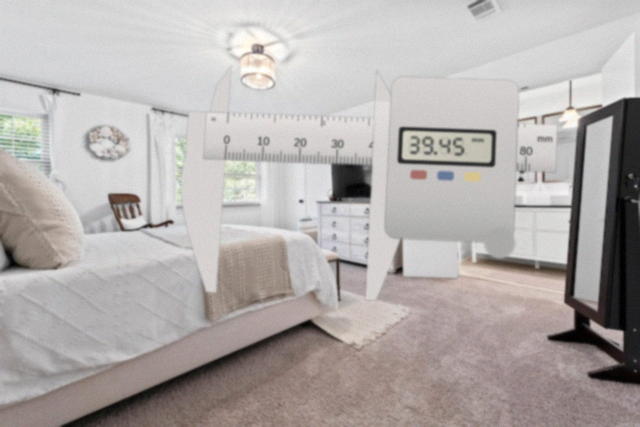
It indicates 39.45 mm
